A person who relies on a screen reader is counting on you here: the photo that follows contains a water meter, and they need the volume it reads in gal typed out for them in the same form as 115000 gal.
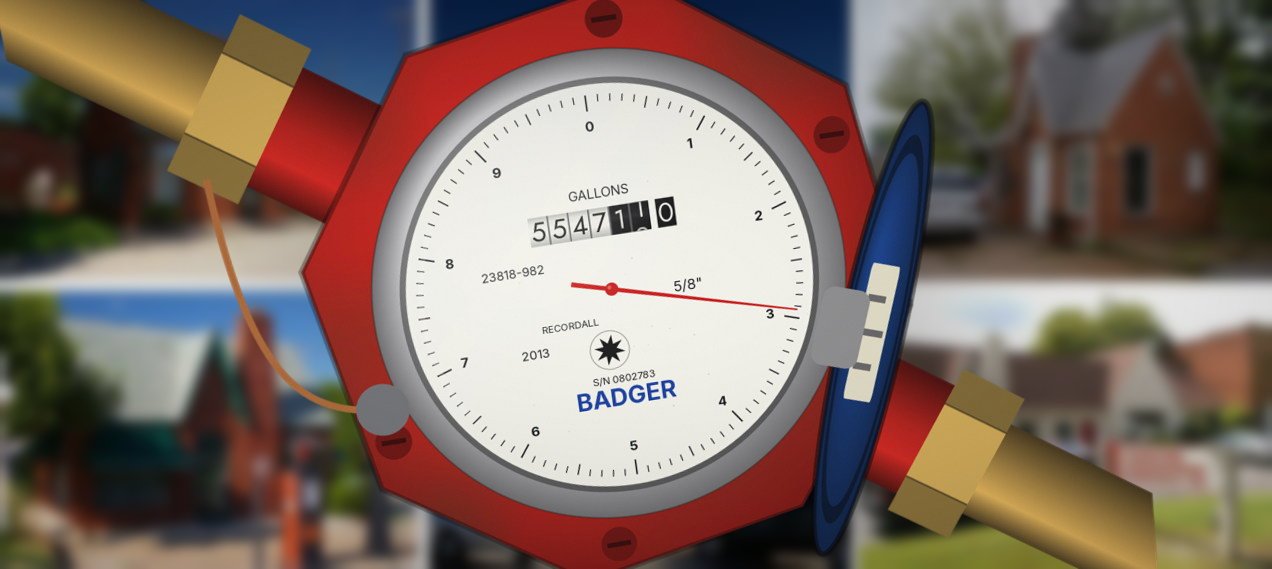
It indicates 5547112.9 gal
